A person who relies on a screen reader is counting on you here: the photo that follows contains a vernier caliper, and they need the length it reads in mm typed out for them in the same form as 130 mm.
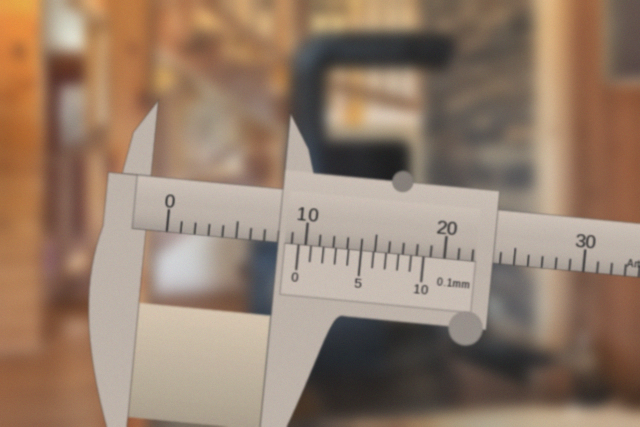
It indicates 9.5 mm
